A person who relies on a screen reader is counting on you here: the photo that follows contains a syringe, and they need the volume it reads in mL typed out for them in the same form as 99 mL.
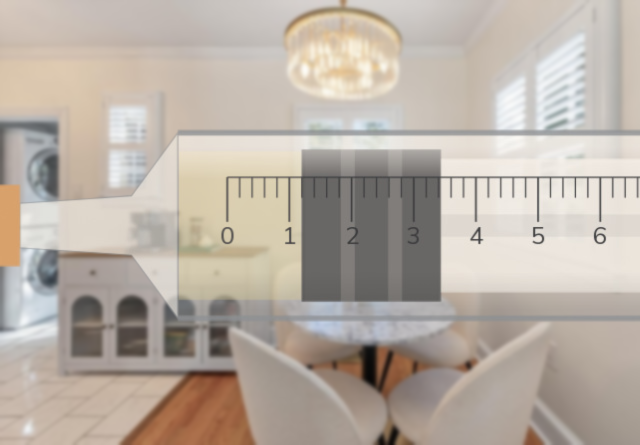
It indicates 1.2 mL
